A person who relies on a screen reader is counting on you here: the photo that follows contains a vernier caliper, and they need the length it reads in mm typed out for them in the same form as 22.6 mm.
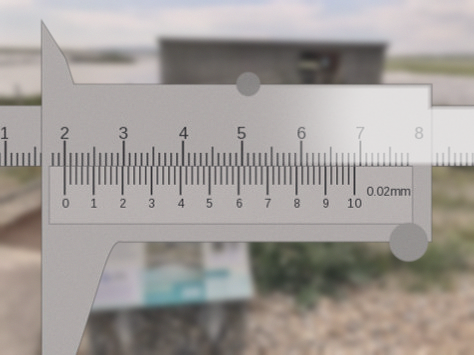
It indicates 20.0 mm
